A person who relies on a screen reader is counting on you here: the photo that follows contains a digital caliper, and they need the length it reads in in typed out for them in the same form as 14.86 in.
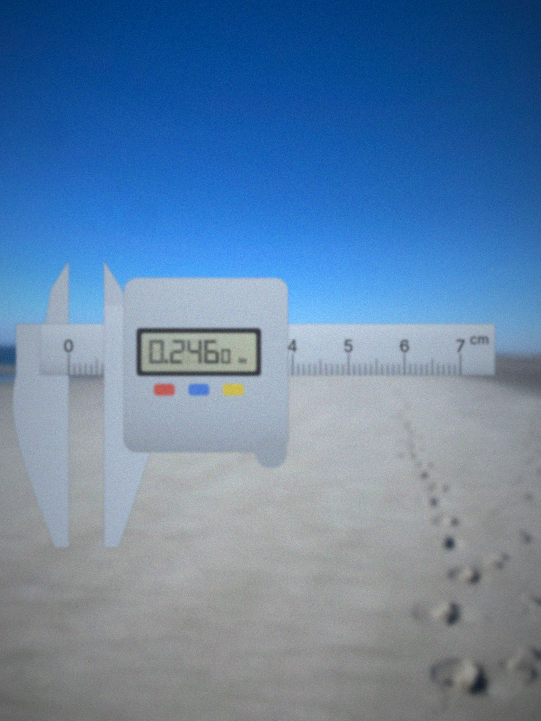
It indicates 0.2460 in
